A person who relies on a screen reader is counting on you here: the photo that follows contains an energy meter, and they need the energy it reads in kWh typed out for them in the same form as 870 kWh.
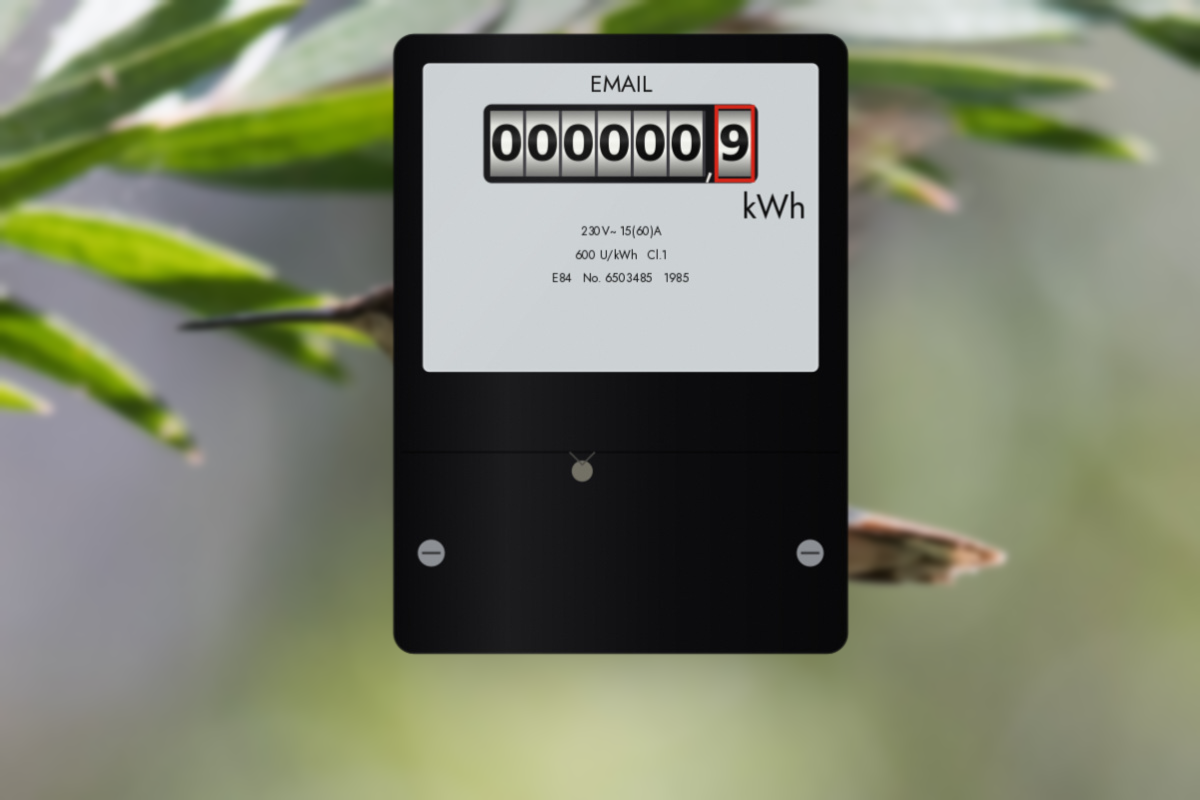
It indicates 0.9 kWh
